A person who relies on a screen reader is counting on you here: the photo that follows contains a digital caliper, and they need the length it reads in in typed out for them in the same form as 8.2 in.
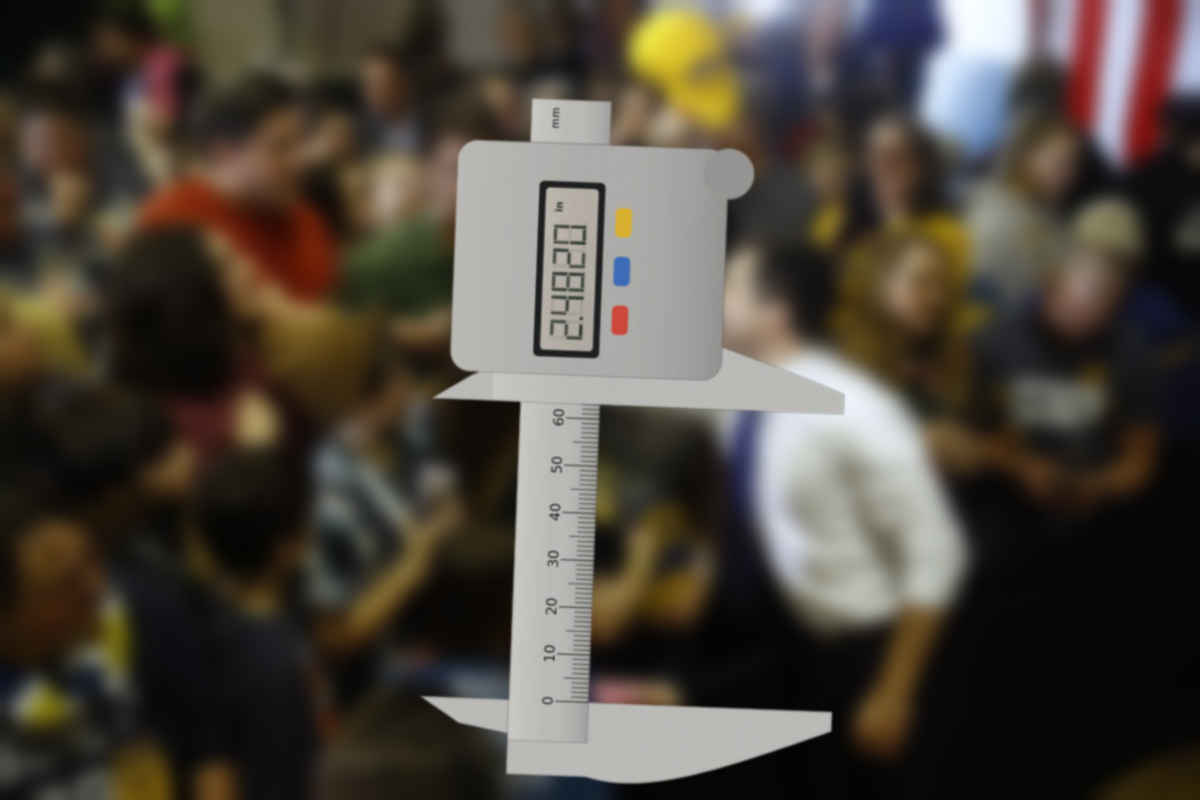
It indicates 2.4820 in
